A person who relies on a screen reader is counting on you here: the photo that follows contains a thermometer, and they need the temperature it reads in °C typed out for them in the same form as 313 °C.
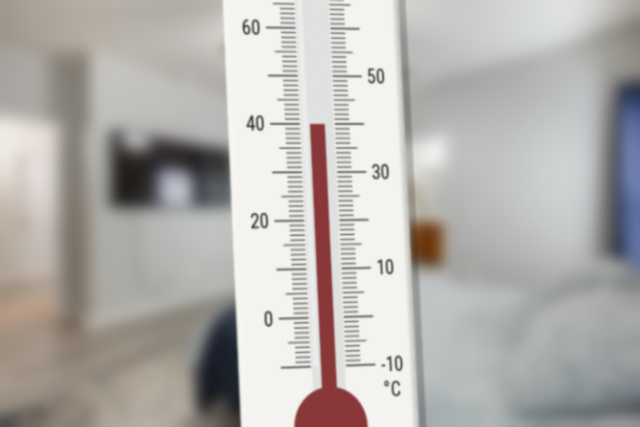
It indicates 40 °C
